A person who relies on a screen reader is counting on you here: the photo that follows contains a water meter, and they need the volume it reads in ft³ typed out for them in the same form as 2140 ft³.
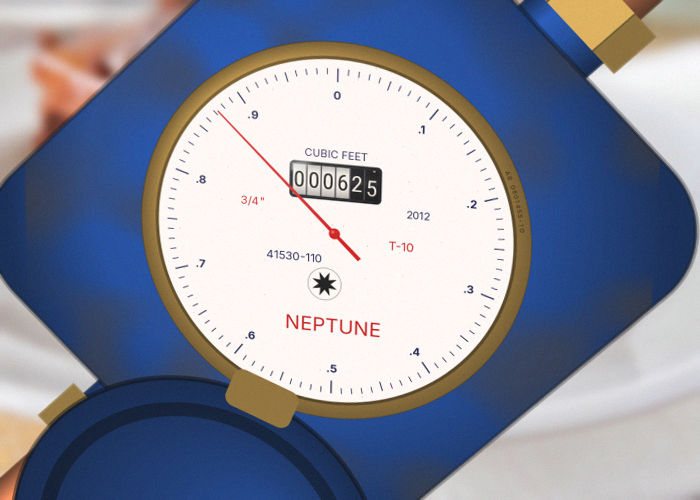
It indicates 624.87 ft³
